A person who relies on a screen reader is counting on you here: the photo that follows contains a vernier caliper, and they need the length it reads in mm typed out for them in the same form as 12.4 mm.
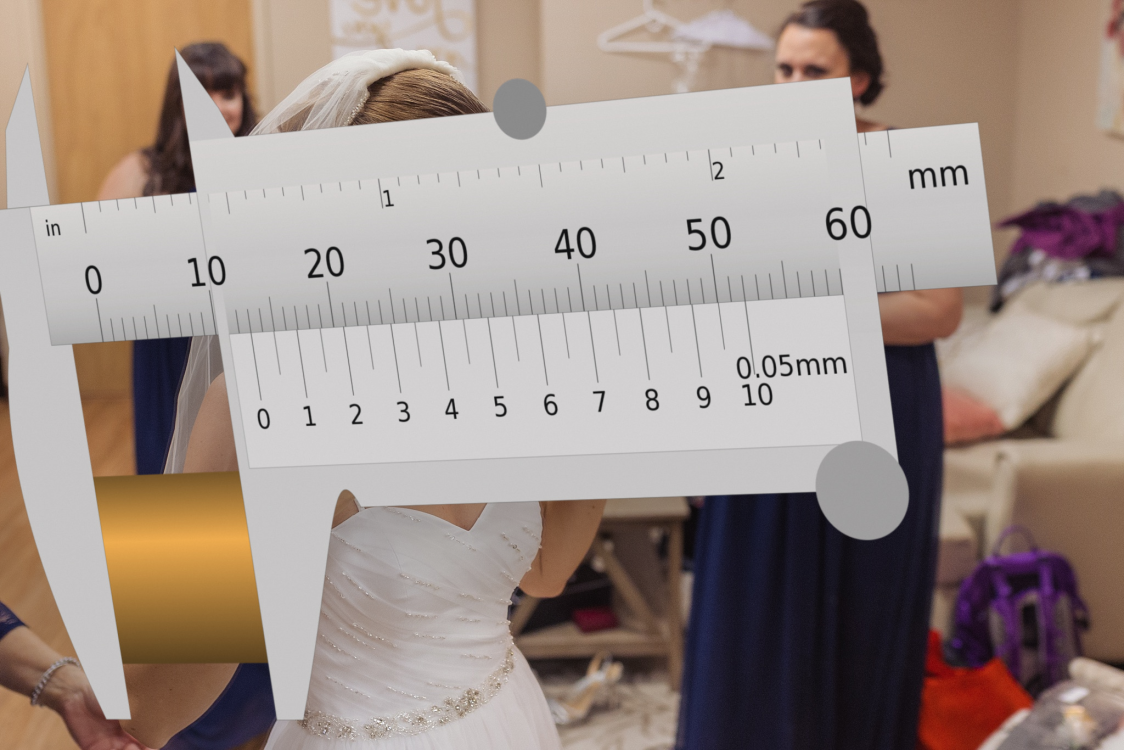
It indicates 13.0 mm
